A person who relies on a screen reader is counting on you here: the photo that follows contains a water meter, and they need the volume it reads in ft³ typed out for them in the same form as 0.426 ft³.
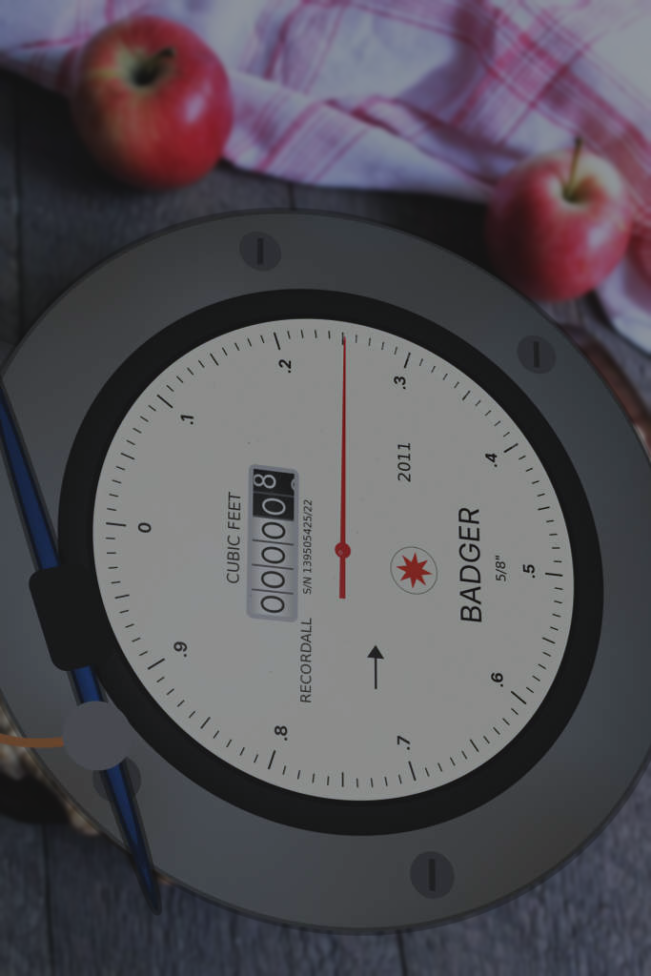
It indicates 8.25 ft³
